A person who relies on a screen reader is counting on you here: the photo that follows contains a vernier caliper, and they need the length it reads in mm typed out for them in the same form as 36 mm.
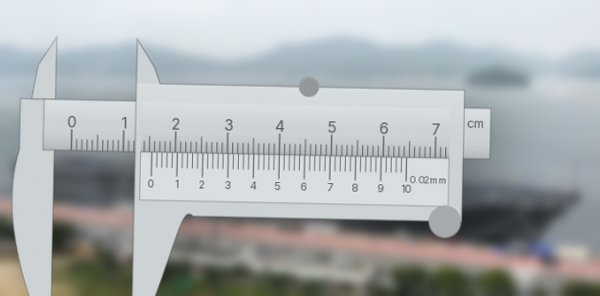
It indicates 15.5 mm
